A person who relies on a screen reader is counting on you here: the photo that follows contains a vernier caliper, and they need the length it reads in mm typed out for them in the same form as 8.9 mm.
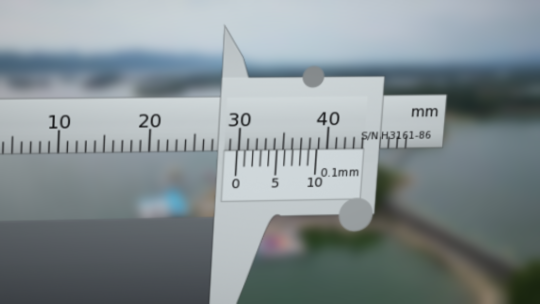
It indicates 29.8 mm
